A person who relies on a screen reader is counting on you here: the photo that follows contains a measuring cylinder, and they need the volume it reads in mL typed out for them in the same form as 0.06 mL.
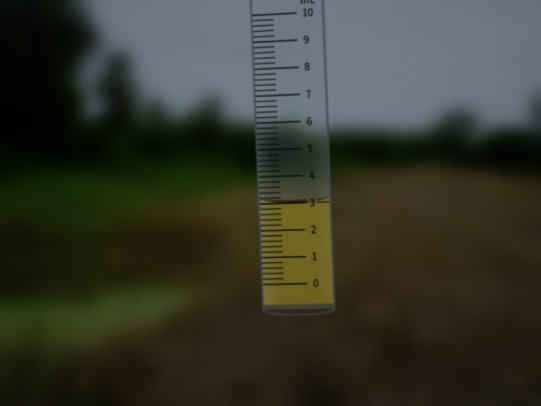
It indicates 3 mL
